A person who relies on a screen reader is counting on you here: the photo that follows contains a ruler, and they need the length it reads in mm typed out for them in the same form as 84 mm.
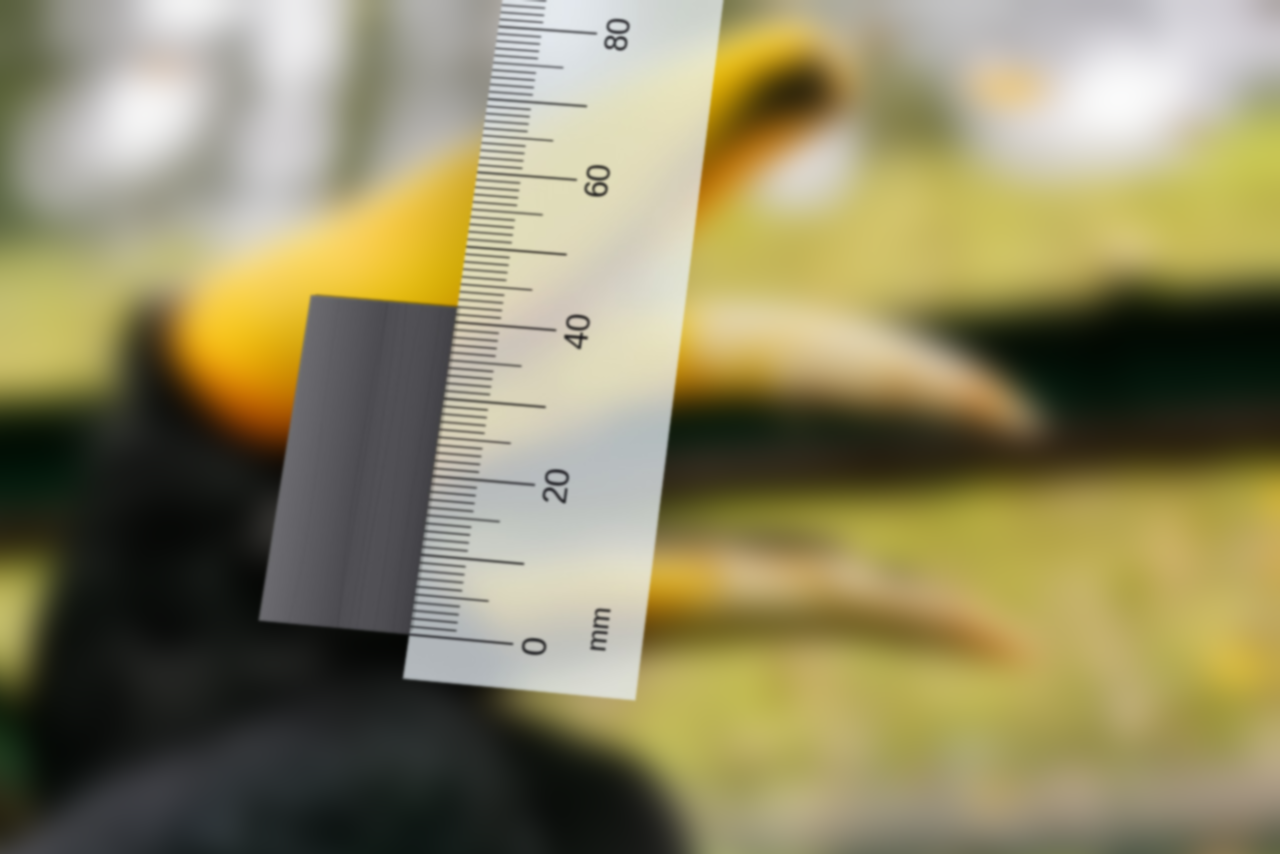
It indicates 42 mm
